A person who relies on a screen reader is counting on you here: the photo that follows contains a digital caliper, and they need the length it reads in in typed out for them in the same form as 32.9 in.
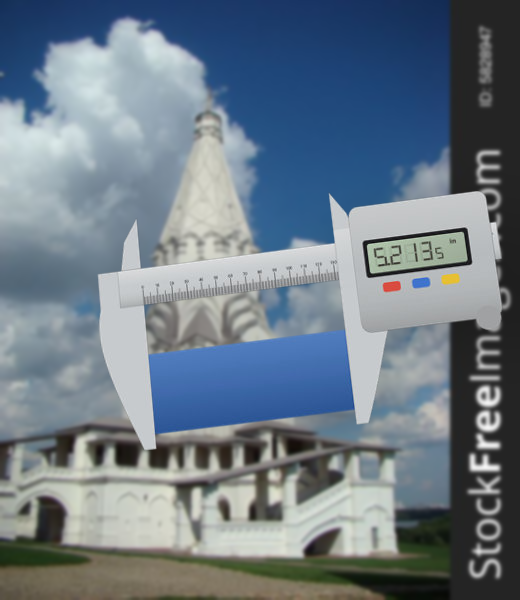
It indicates 5.2135 in
